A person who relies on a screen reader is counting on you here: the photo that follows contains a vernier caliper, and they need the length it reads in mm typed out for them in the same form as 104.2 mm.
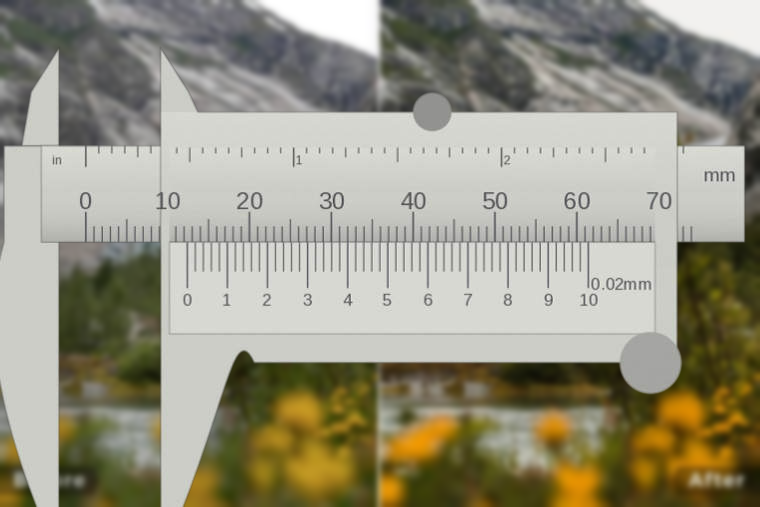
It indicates 12.4 mm
